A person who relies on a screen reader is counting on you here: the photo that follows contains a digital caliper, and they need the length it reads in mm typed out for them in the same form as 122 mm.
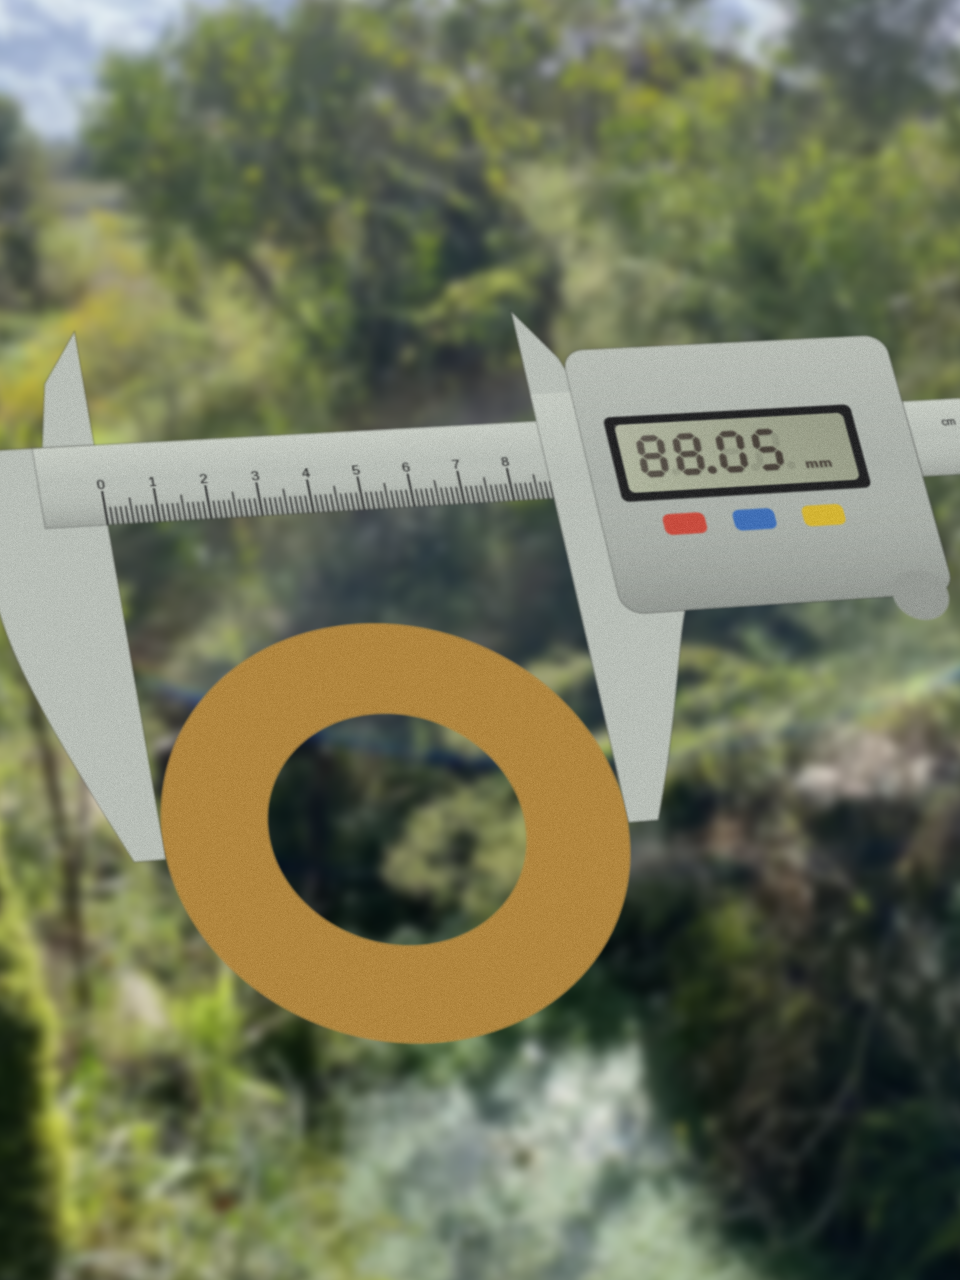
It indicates 88.05 mm
